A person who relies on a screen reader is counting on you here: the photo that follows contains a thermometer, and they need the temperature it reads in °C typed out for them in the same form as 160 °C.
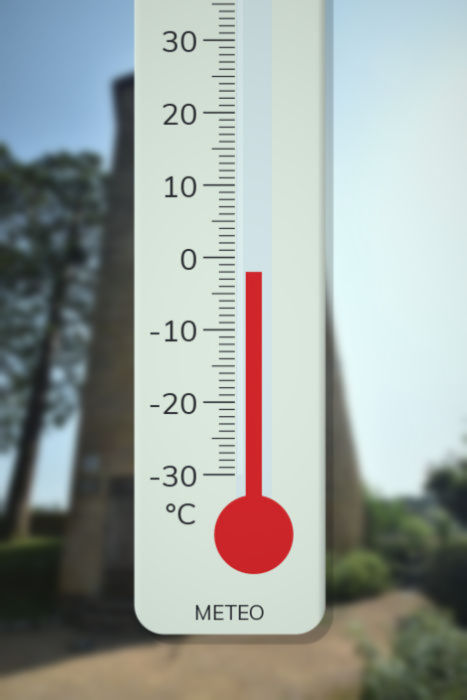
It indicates -2 °C
